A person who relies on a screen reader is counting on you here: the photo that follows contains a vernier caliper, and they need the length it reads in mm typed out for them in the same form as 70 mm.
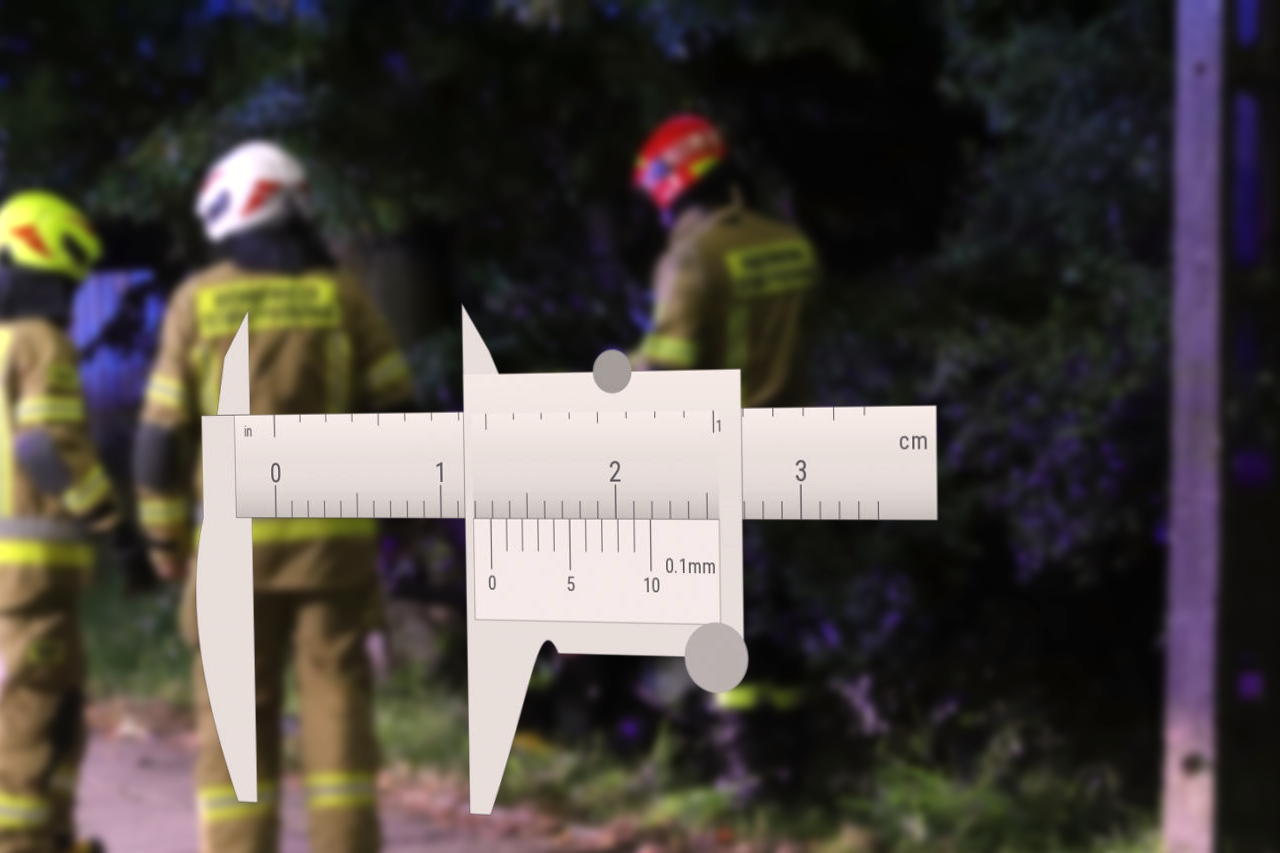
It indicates 12.9 mm
